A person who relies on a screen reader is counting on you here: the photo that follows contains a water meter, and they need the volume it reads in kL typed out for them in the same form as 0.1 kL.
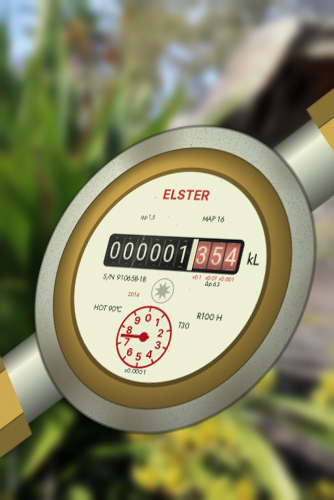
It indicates 1.3547 kL
